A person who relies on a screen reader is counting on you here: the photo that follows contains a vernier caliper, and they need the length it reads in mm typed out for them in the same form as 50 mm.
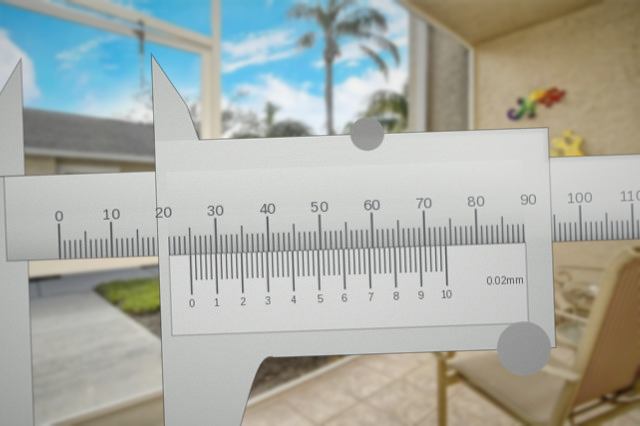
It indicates 25.0 mm
